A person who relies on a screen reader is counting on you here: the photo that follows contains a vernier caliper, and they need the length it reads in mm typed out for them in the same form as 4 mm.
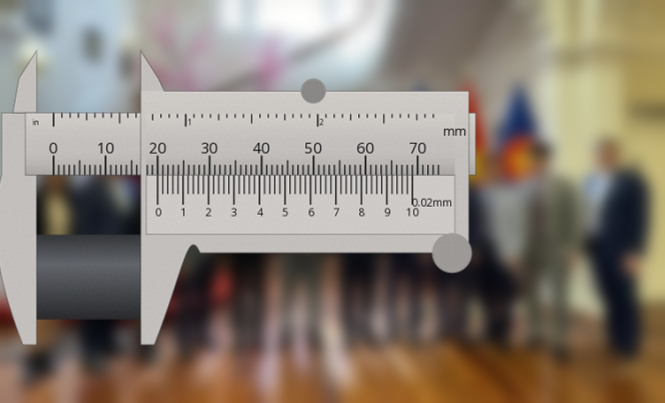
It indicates 20.0 mm
